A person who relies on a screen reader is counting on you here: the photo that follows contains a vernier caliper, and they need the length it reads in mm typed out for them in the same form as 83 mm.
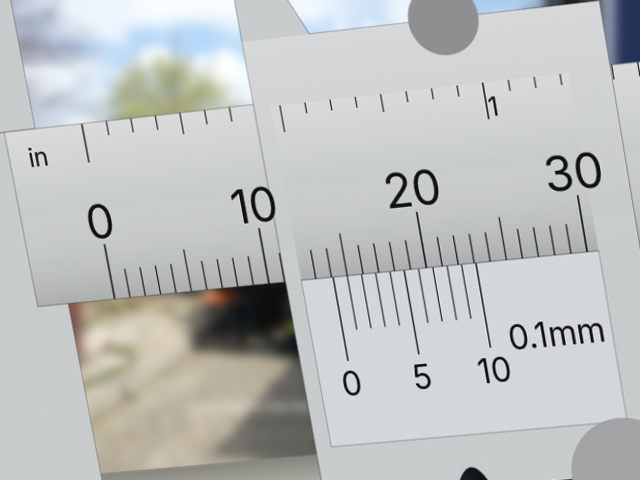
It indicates 14.1 mm
